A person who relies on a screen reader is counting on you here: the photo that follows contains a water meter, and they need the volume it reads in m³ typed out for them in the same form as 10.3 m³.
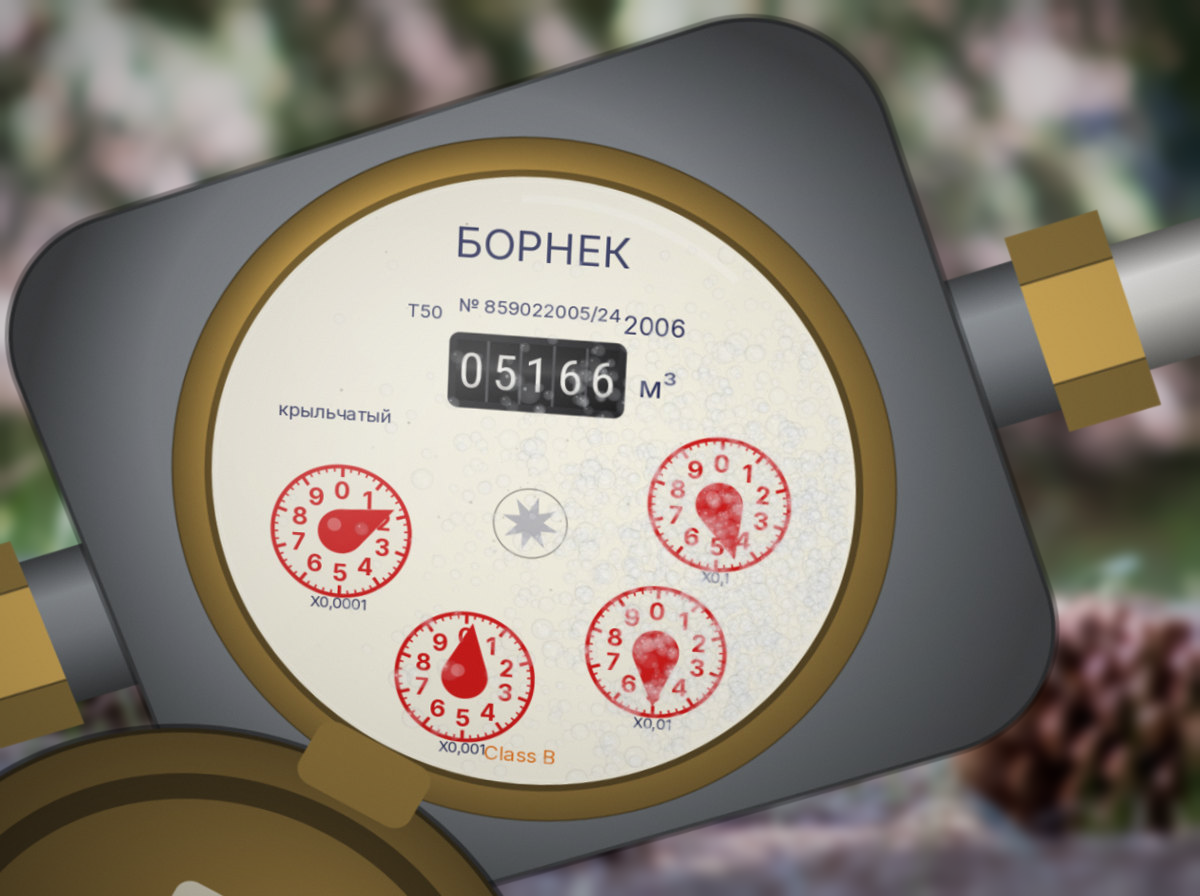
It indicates 5166.4501 m³
